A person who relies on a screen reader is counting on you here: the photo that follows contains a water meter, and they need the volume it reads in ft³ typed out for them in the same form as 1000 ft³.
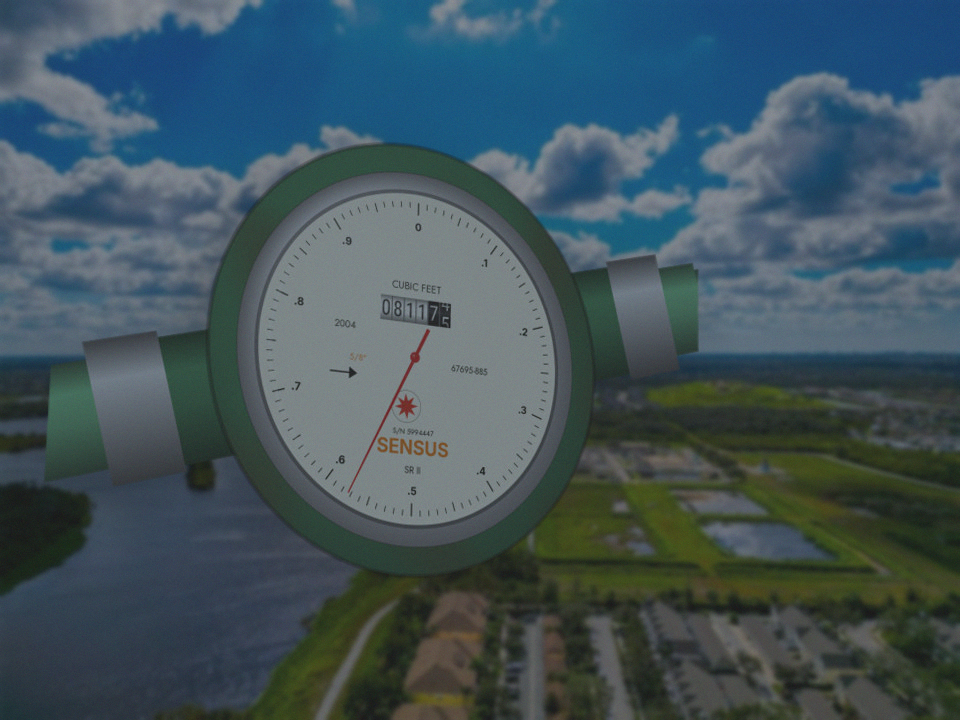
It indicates 81174.57 ft³
